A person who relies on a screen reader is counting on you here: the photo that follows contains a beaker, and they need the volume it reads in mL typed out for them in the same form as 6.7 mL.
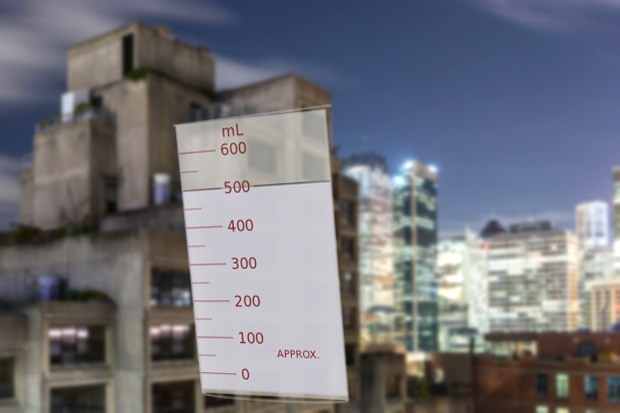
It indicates 500 mL
